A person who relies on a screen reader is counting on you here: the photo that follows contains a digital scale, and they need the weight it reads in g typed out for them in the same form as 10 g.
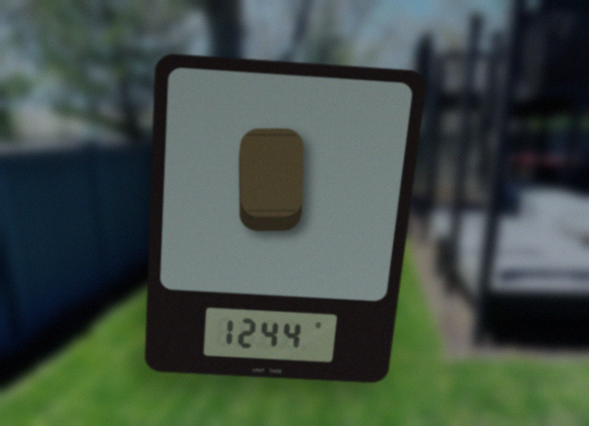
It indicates 1244 g
